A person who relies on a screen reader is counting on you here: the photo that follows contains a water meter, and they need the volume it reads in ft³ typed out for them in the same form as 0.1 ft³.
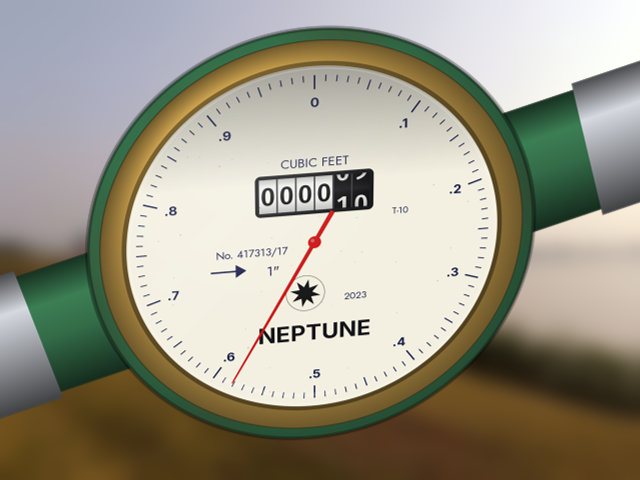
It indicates 9.58 ft³
